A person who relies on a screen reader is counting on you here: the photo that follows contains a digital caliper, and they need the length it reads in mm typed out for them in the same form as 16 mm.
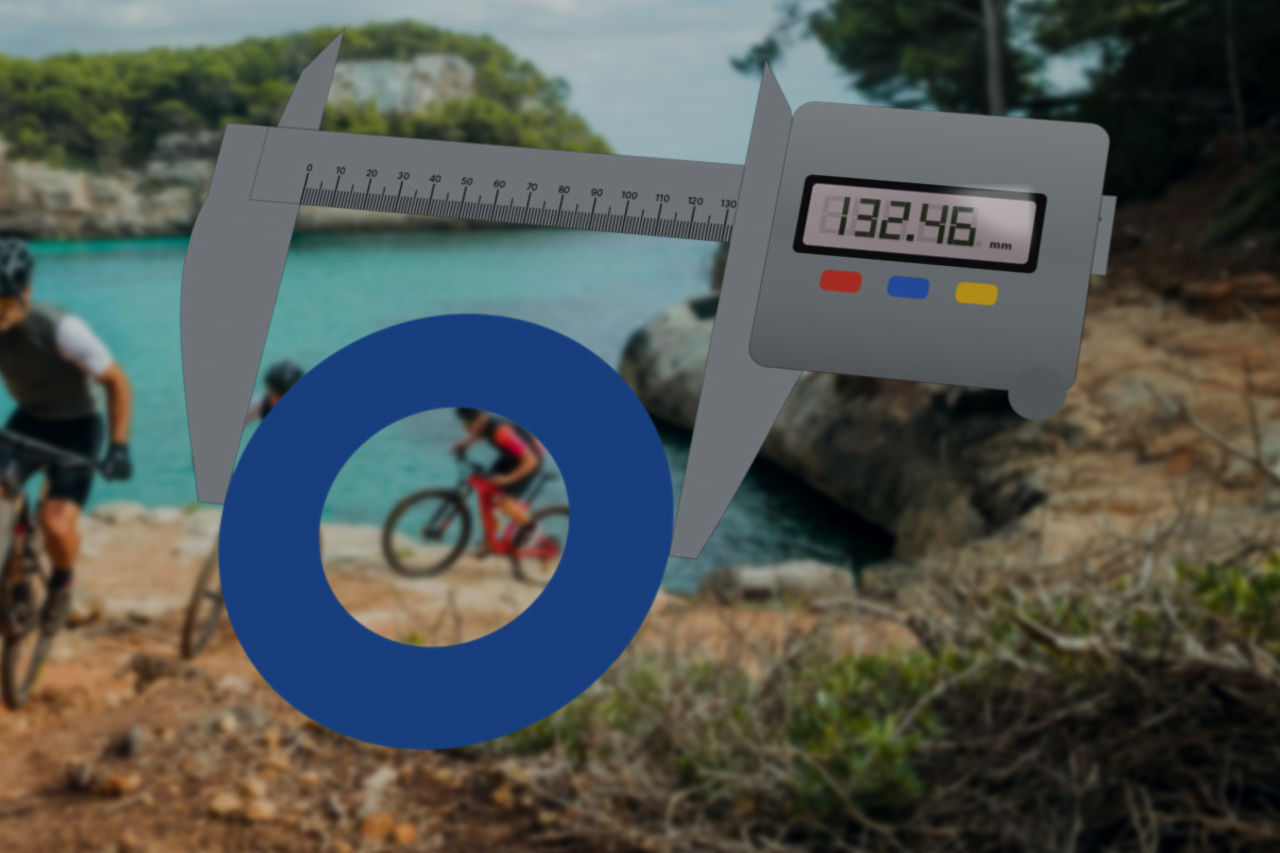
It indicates 132.46 mm
